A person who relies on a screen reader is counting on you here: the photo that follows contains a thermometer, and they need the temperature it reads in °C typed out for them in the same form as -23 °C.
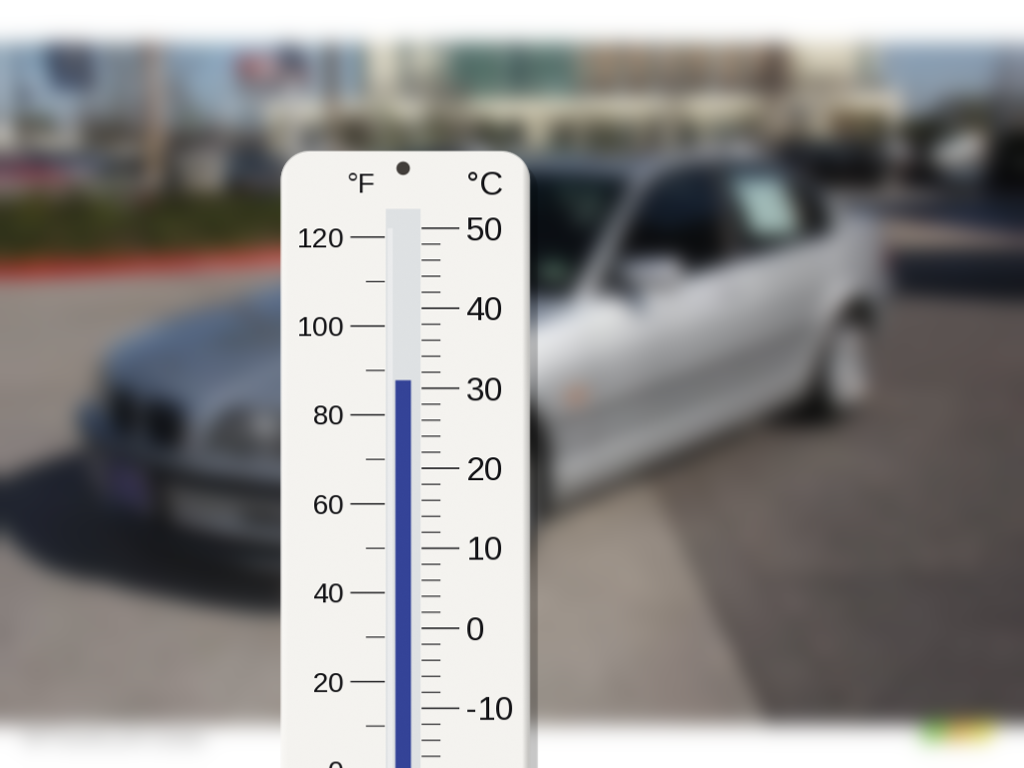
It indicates 31 °C
